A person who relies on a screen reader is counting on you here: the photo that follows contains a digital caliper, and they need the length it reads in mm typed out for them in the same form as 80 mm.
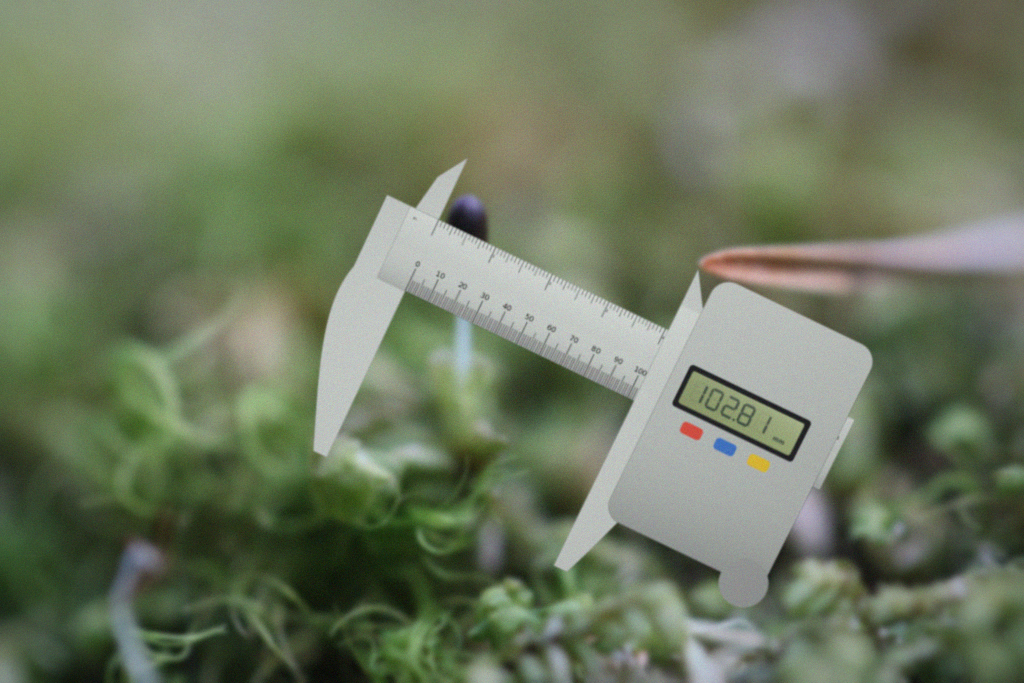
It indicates 102.81 mm
